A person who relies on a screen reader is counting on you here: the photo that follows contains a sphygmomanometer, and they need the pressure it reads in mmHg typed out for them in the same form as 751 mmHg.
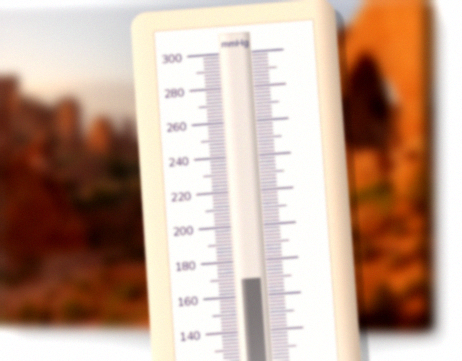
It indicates 170 mmHg
